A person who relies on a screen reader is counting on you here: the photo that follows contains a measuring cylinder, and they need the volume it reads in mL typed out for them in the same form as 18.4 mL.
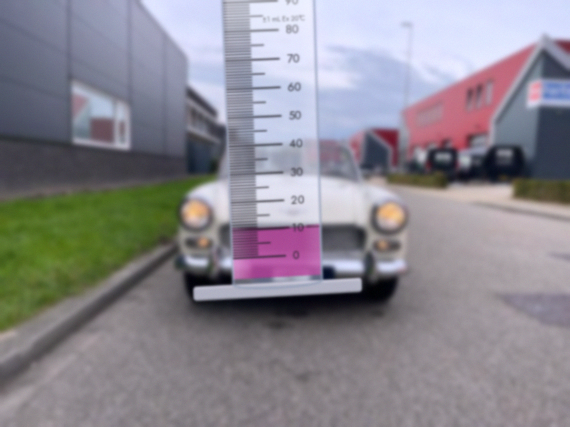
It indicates 10 mL
